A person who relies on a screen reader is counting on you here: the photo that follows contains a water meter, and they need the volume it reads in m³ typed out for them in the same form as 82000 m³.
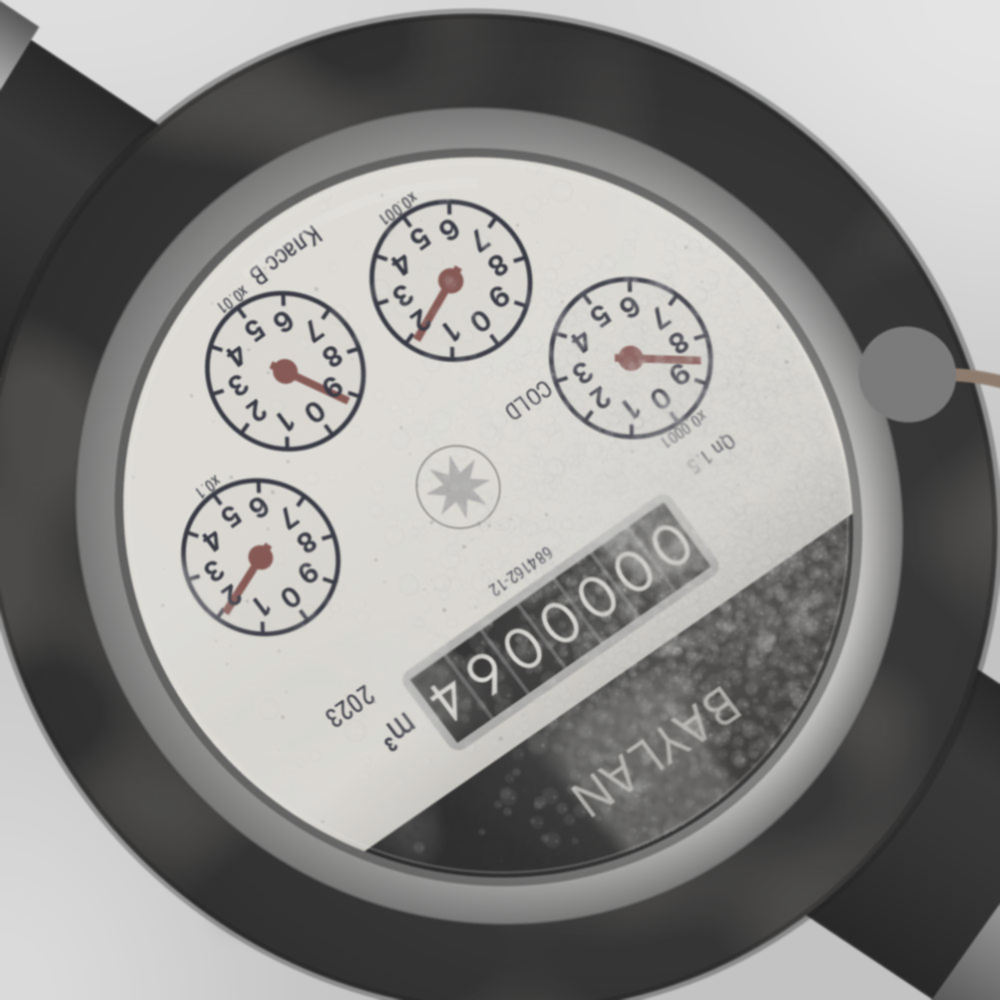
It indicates 64.1918 m³
